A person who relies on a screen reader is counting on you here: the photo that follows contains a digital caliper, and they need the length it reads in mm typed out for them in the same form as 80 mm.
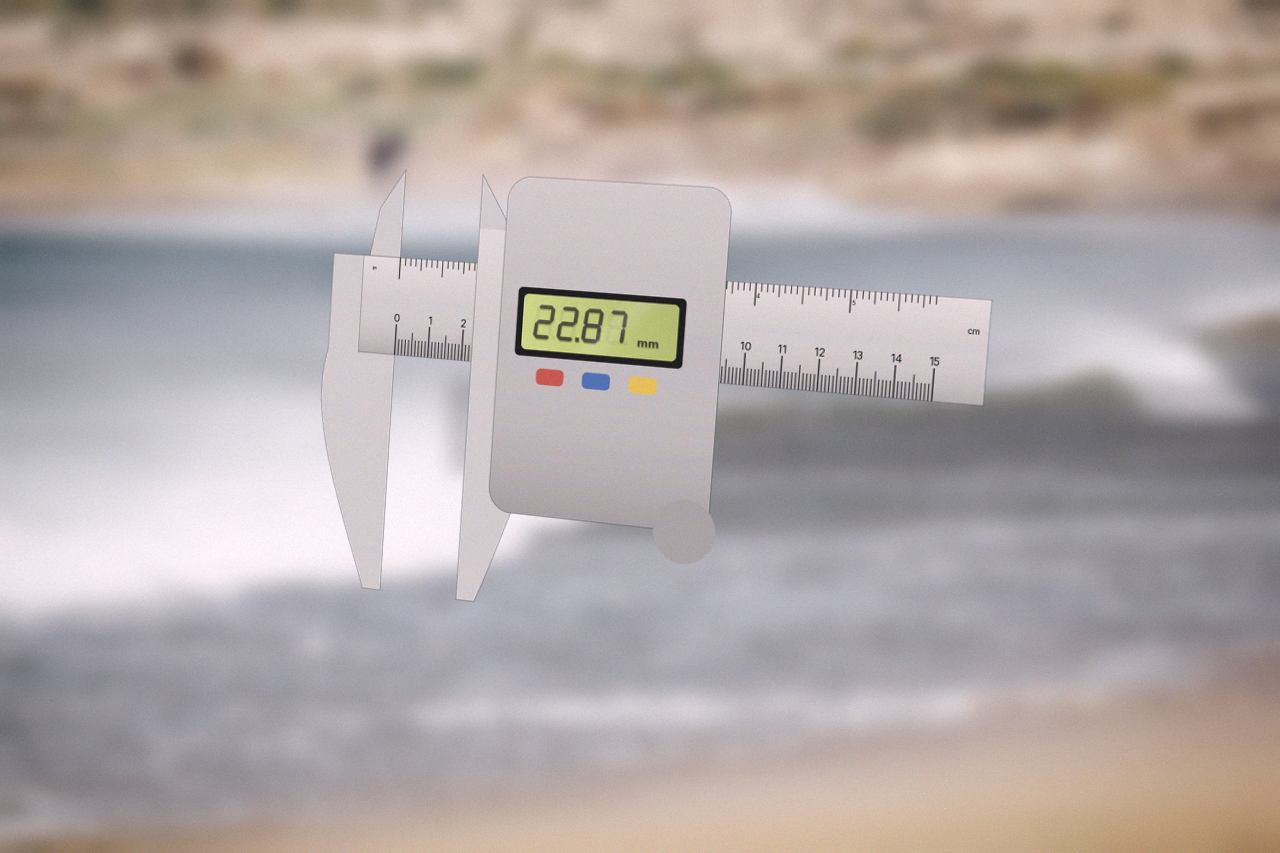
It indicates 22.87 mm
